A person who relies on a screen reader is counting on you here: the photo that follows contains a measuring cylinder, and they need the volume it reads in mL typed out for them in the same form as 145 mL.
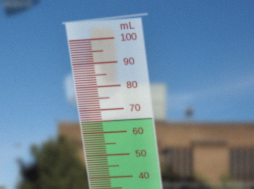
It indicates 65 mL
